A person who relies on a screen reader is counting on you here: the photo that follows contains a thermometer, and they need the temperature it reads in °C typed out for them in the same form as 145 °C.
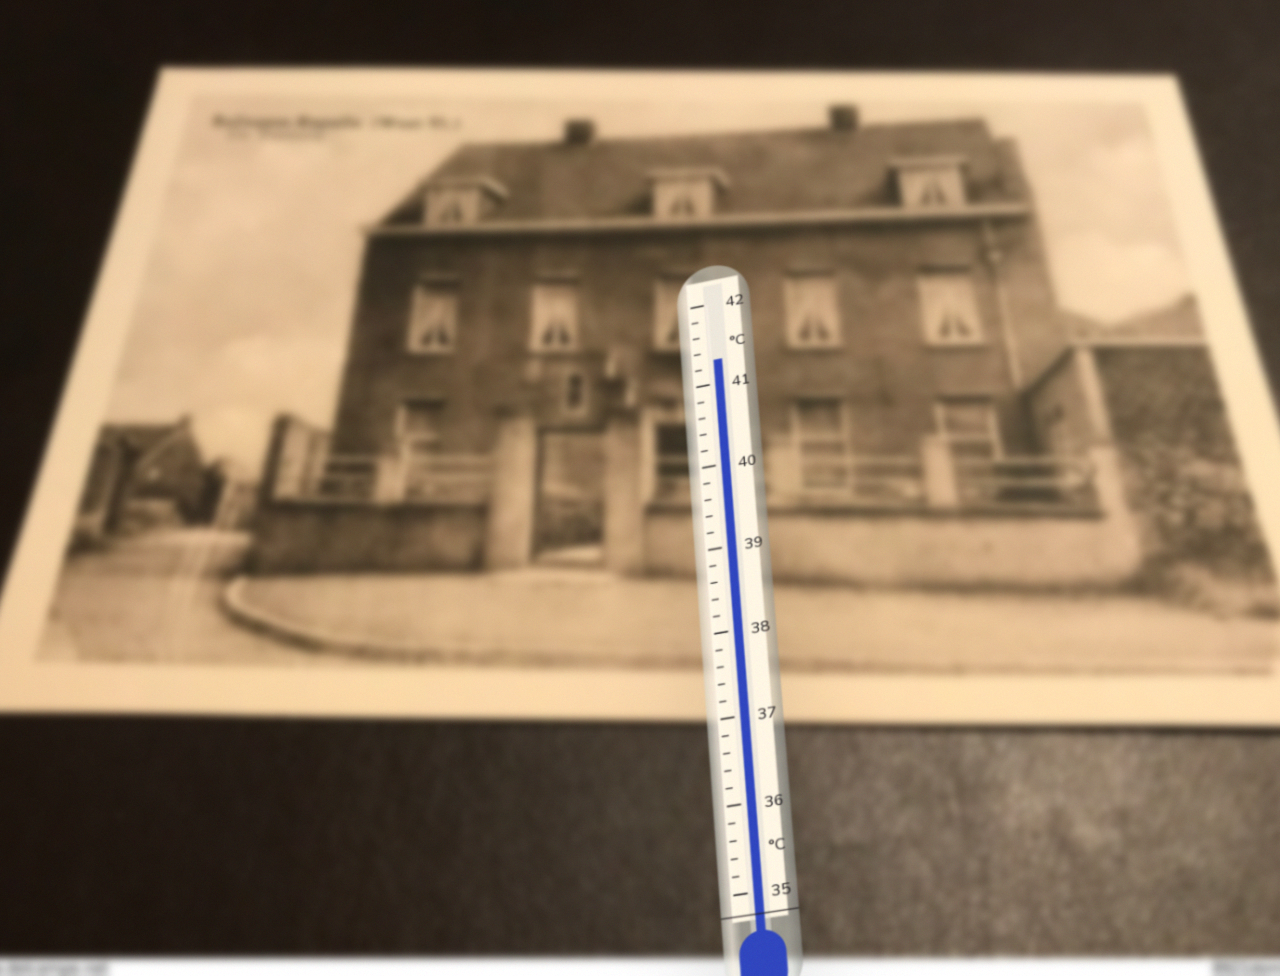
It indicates 41.3 °C
